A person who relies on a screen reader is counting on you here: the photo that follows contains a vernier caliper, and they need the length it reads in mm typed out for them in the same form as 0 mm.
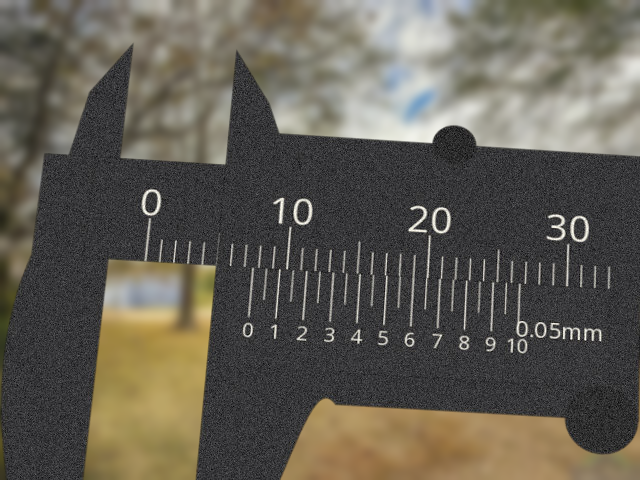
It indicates 7.6 mm
